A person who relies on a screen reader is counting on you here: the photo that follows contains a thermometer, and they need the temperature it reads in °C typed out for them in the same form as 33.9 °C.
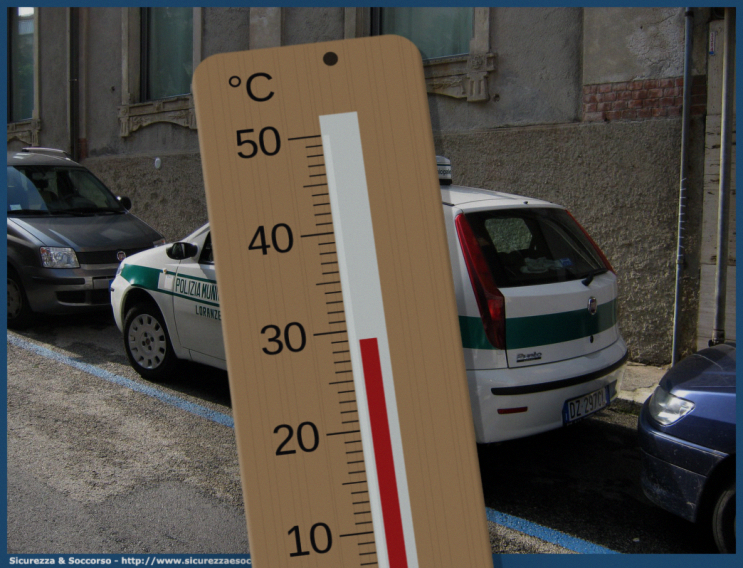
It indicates 29 °C
